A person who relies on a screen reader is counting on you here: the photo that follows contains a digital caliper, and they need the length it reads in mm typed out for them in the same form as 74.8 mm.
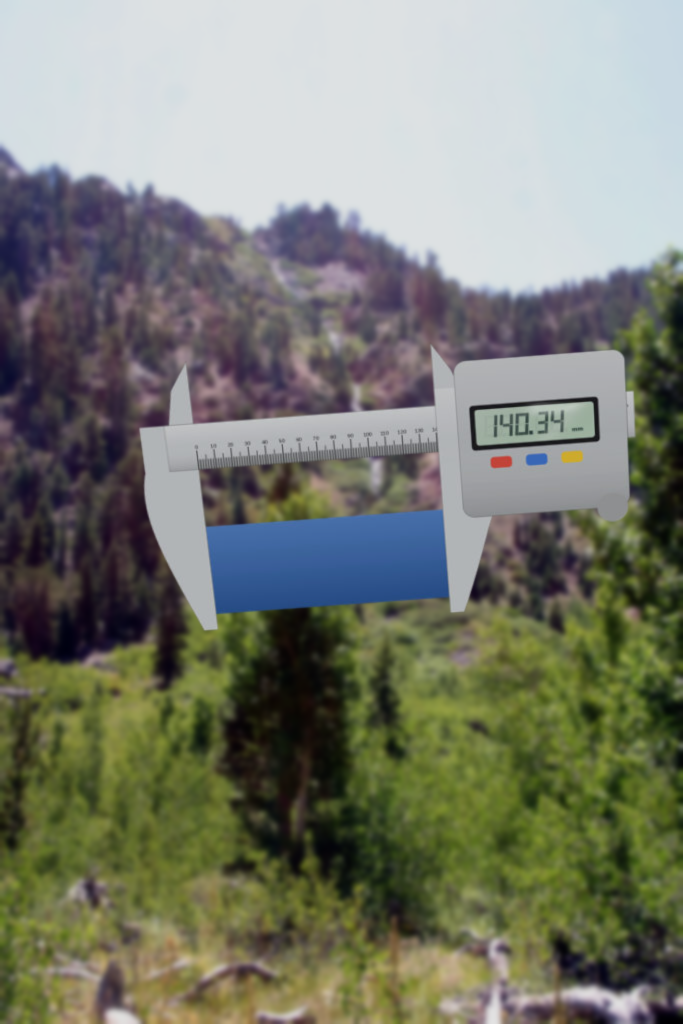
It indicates 140.34 mm
